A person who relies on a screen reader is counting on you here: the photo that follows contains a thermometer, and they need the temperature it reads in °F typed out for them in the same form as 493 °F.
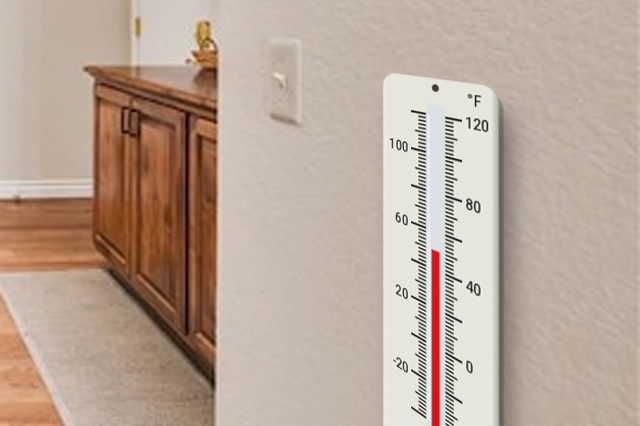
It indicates 50 °F
